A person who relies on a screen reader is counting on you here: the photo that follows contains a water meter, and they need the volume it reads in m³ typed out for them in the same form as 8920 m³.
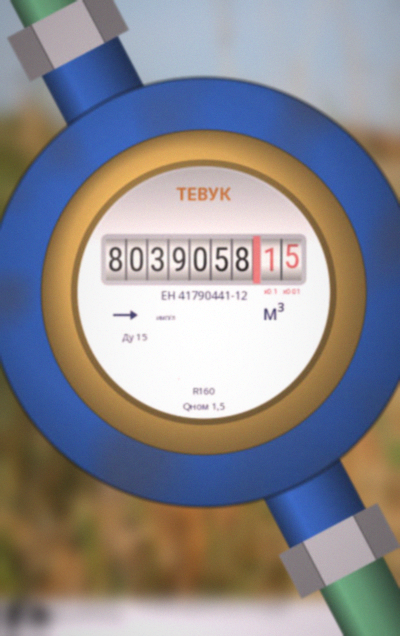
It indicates 8039058.15 m³
